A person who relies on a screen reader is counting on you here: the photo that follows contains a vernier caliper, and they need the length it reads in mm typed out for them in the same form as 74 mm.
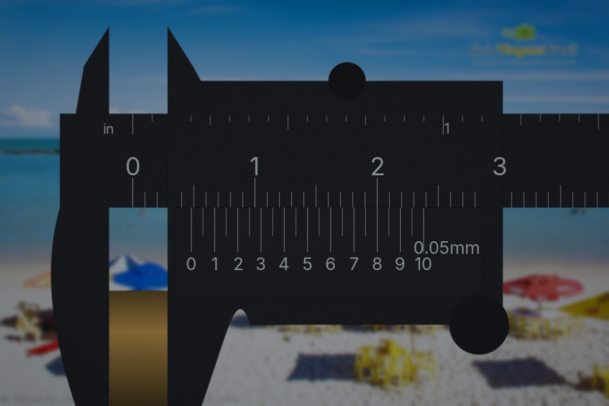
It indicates 4.8 mm
